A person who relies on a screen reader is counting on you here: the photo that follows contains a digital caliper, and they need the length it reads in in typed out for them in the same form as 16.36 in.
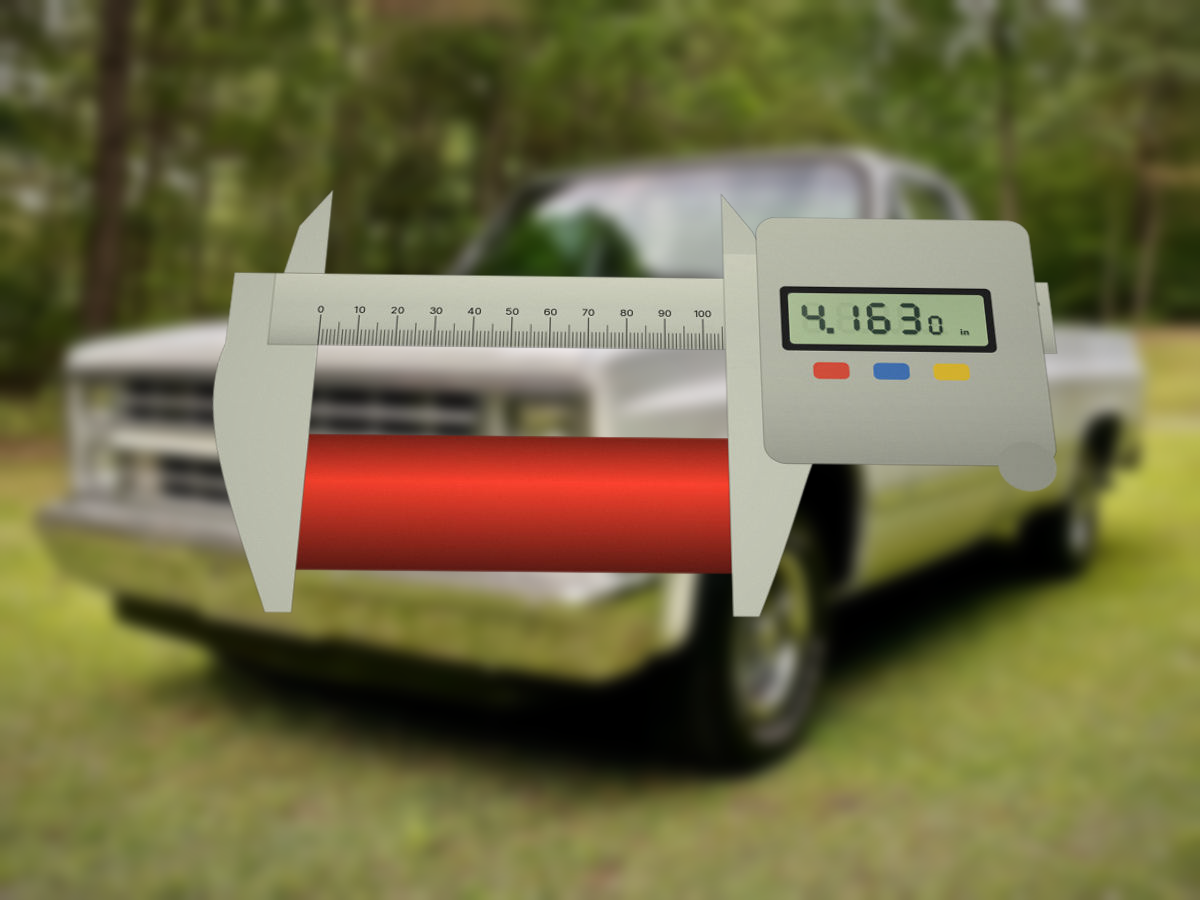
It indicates 4.1630 in
